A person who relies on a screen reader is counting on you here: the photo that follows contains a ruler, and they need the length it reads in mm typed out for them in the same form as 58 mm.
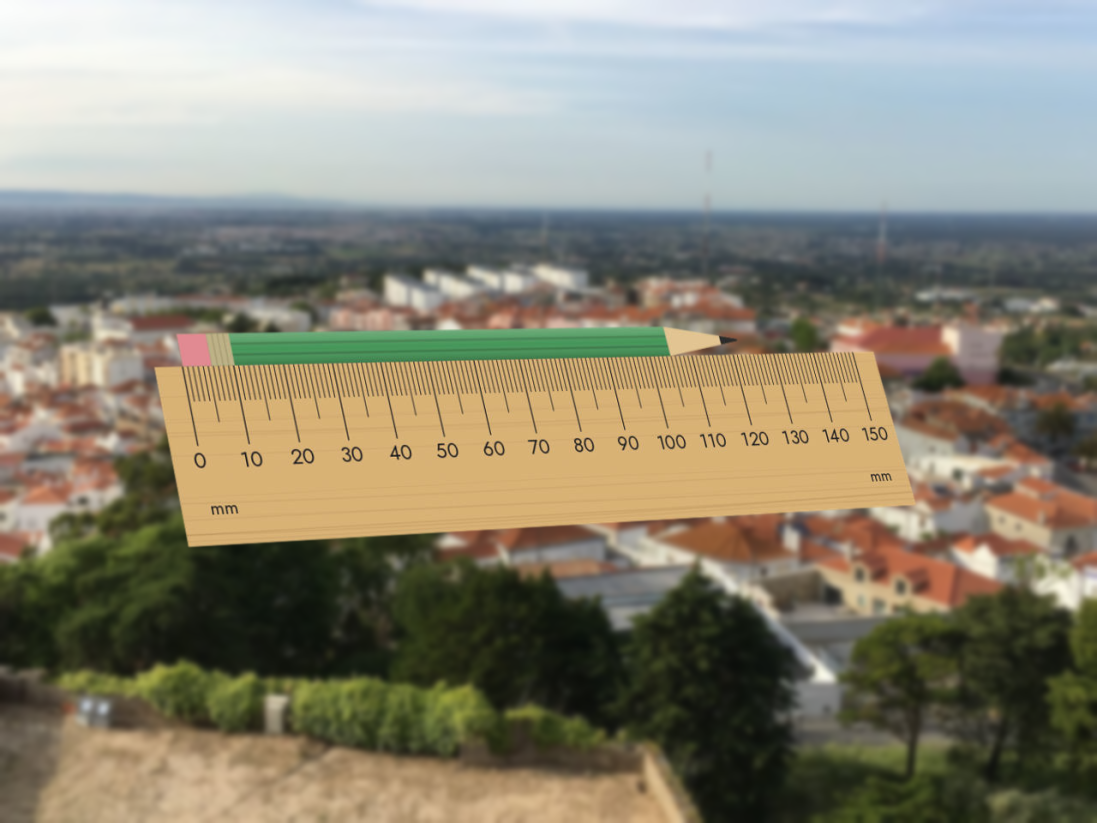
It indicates 122 mm
